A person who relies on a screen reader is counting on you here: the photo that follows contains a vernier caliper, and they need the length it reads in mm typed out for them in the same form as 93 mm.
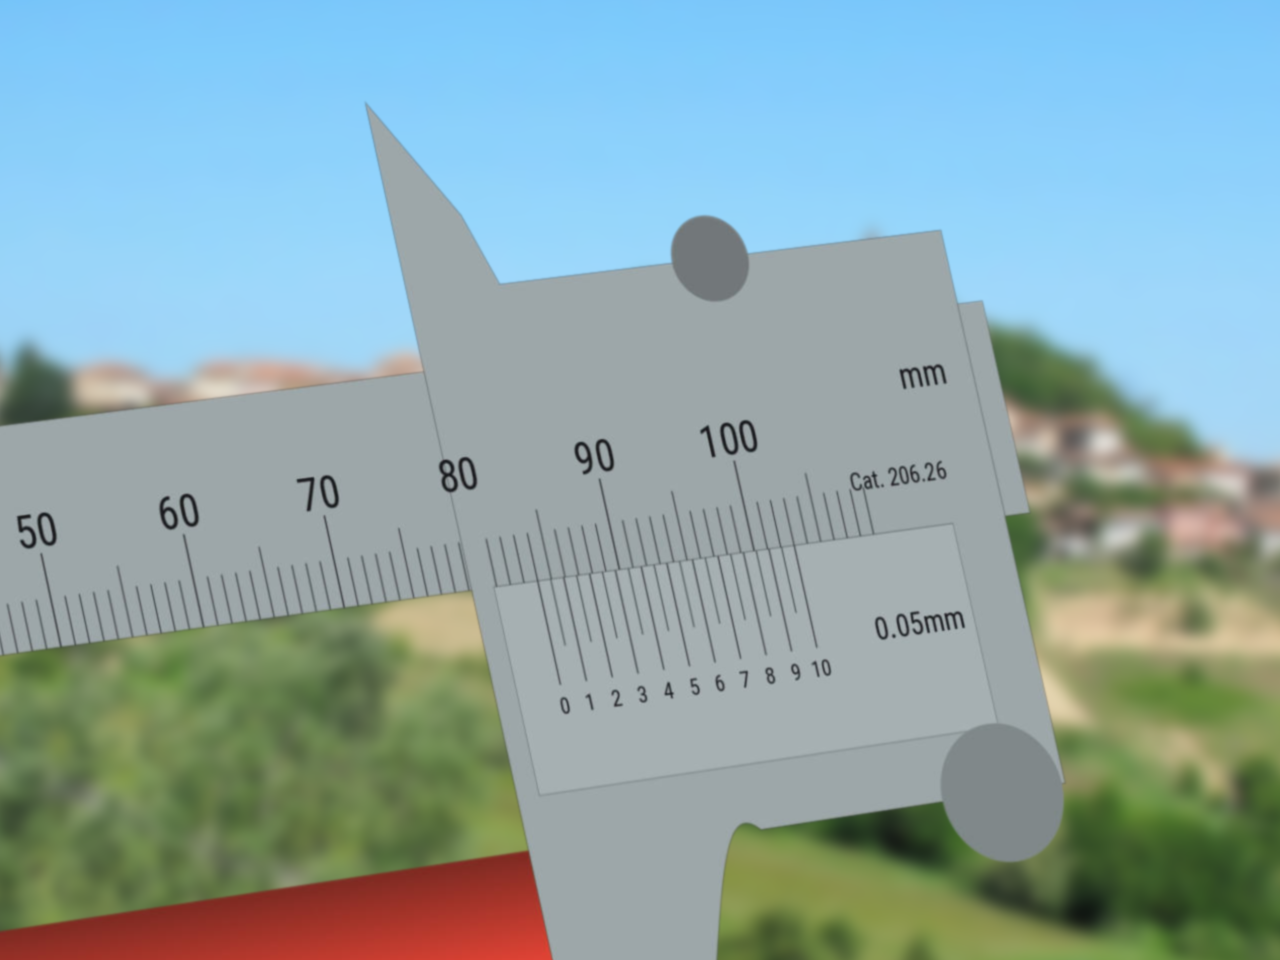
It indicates 84.0 mm
